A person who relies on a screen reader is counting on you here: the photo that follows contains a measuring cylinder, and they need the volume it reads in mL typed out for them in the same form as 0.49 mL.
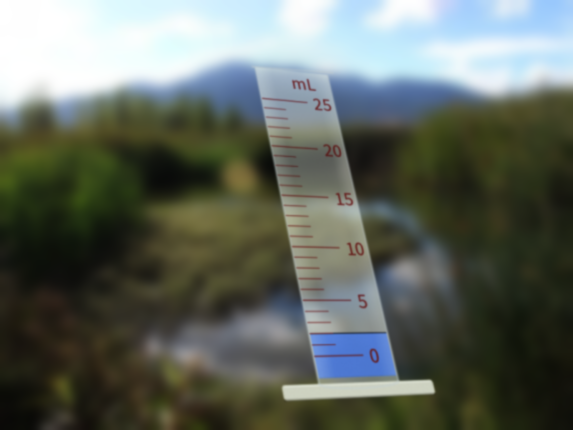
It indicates 2 mL
